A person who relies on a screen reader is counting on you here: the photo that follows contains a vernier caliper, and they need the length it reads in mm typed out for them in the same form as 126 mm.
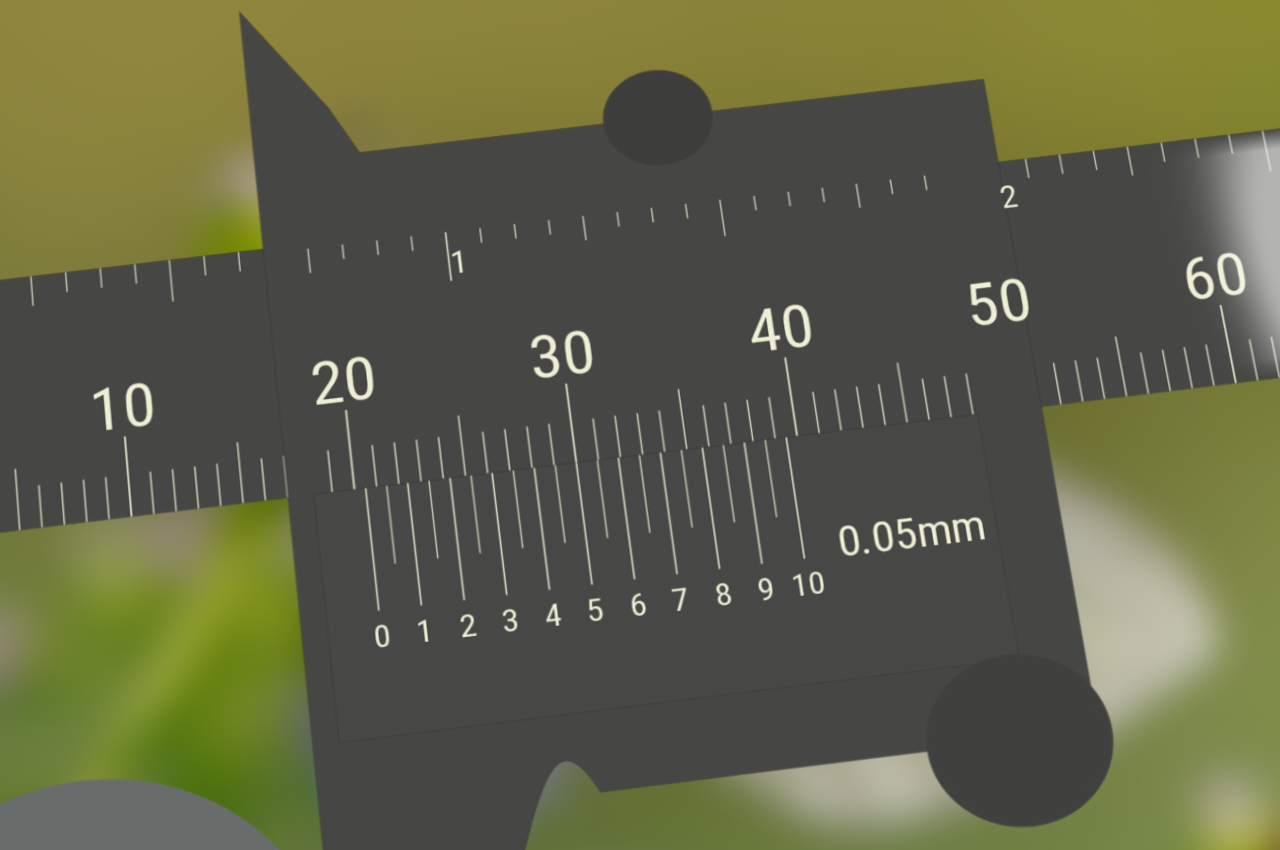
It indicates 20.5 mm
